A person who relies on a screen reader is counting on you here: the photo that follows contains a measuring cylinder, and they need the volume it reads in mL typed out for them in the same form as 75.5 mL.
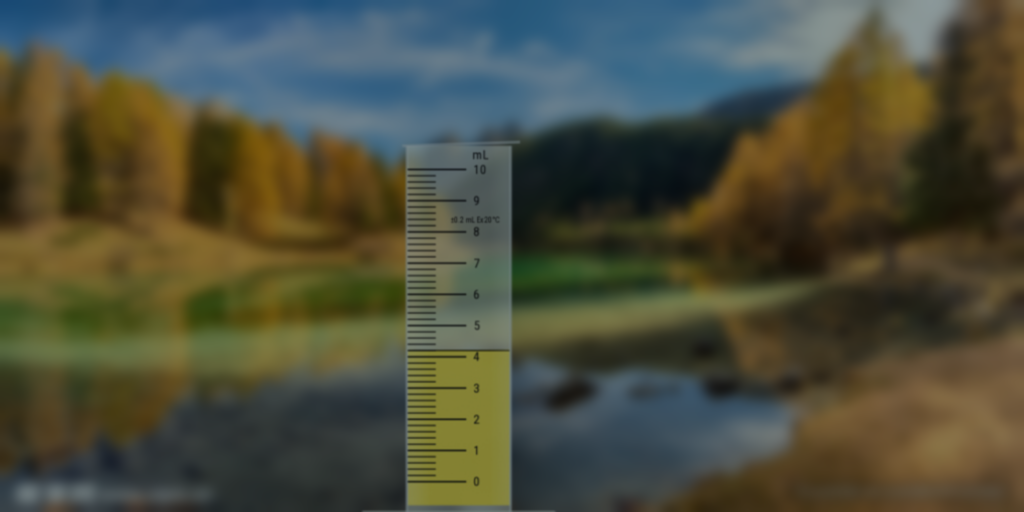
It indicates 4.2 mL
